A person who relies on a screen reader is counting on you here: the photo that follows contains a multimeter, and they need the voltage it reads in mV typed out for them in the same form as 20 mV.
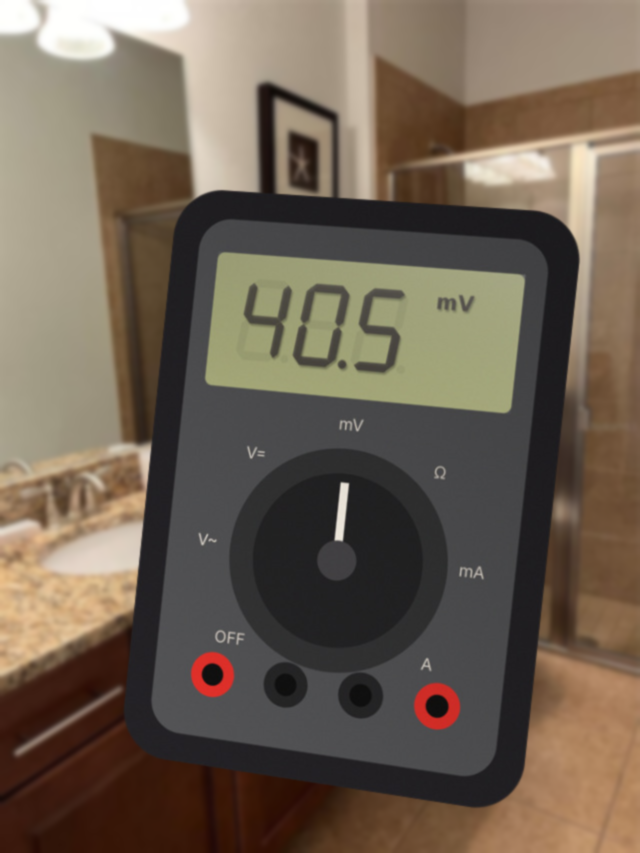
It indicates 40.5 mV
